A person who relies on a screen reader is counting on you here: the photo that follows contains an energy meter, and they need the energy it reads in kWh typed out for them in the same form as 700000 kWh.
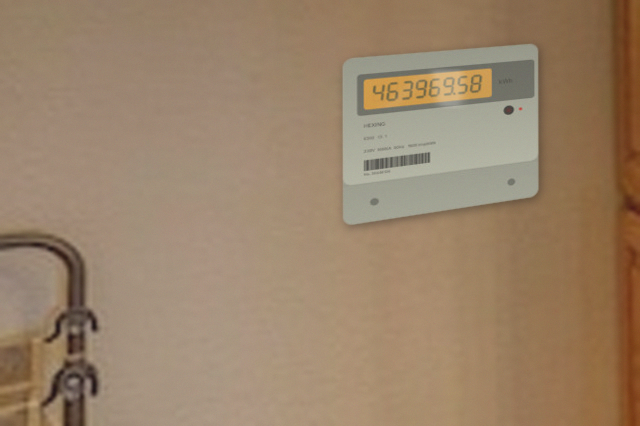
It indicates 463969.58 kWh
